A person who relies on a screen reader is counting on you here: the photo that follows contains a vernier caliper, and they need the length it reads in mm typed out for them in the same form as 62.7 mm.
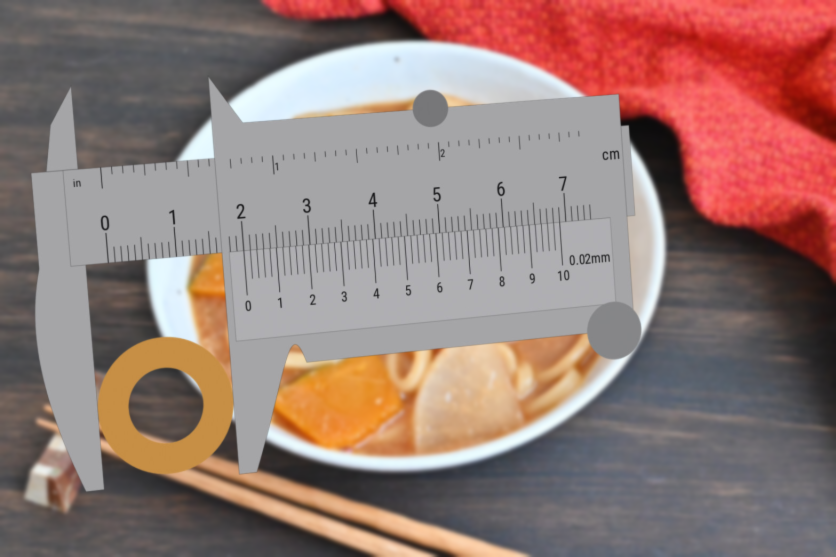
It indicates 20.0 mm
